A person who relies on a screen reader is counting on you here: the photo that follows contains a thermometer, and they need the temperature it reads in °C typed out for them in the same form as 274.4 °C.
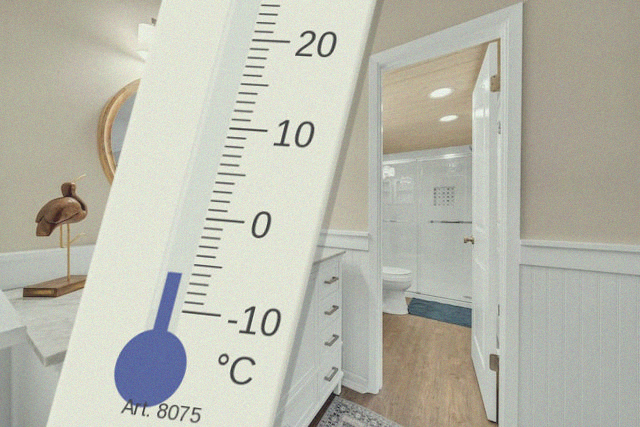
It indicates -6 °C
